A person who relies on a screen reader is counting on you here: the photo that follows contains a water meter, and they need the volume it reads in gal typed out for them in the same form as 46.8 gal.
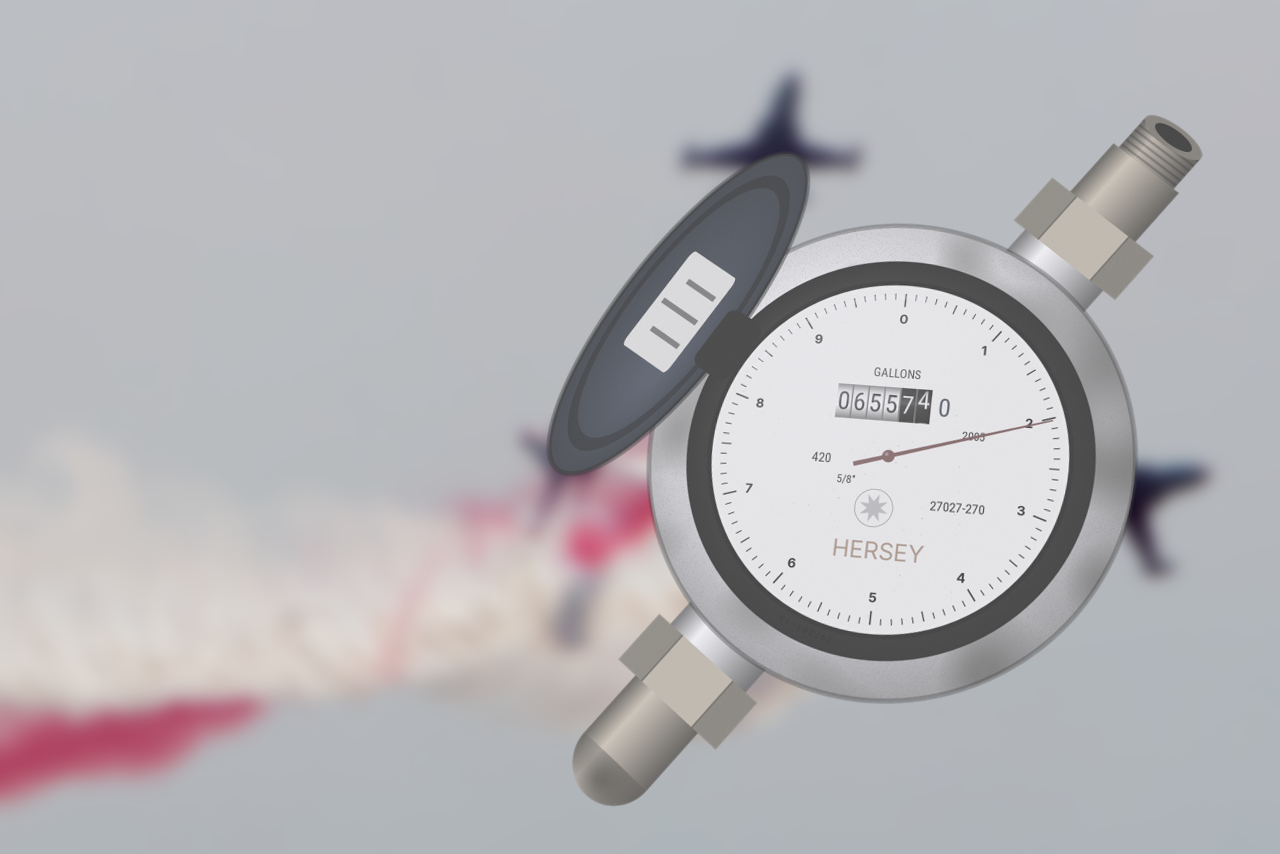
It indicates 655742.0 gal
